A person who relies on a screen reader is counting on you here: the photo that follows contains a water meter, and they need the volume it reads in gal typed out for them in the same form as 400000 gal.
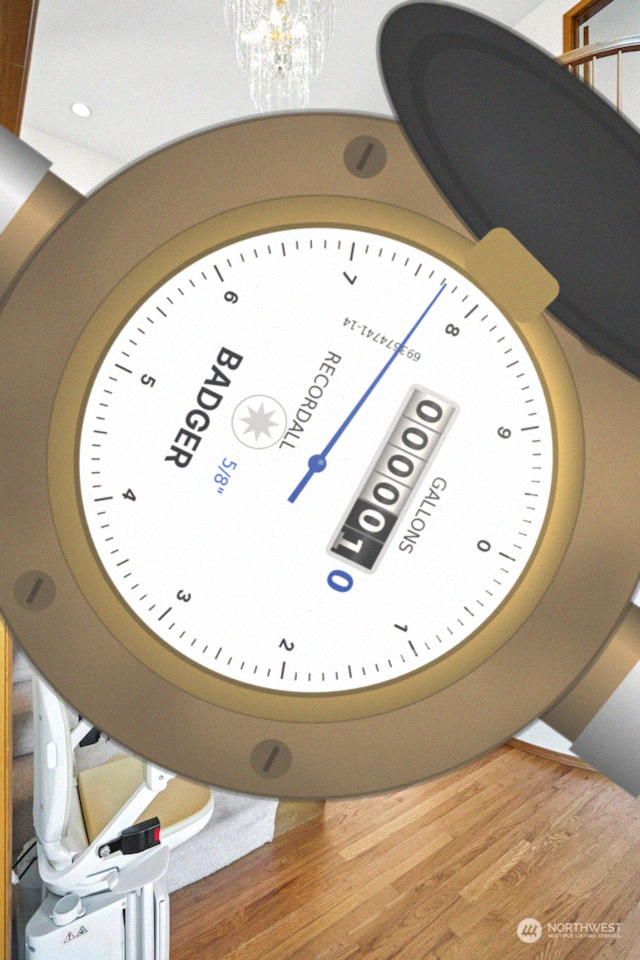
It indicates 7.7 gal
